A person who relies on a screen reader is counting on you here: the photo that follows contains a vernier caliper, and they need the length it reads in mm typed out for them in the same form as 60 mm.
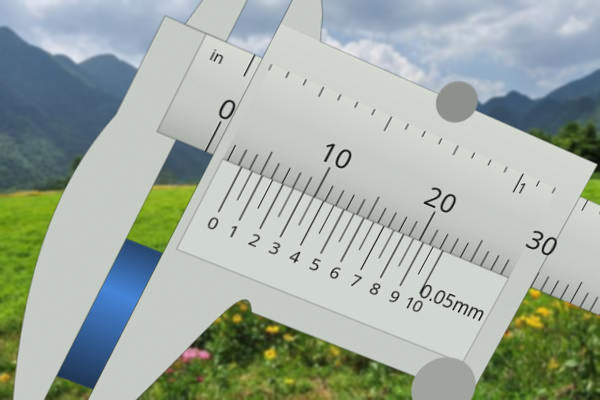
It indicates 3.3 mm
